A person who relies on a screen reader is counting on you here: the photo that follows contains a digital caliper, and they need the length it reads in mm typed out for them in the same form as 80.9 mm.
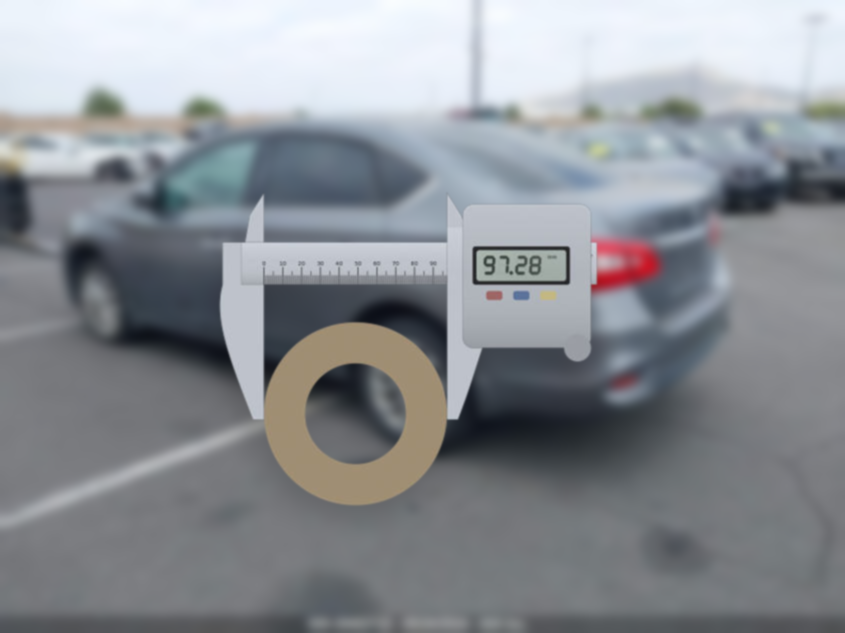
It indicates 97.28 mm
